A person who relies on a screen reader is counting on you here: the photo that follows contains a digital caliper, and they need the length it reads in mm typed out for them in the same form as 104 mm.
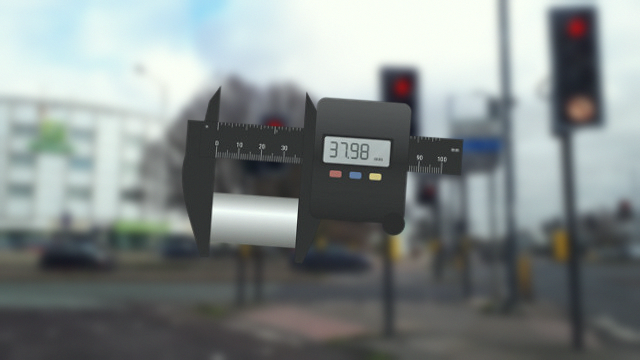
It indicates 37.98 mm
